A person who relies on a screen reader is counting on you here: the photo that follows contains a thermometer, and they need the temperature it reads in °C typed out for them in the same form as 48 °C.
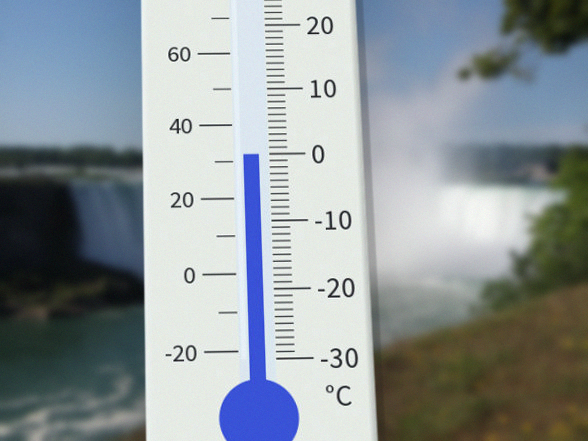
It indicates 0 °C
